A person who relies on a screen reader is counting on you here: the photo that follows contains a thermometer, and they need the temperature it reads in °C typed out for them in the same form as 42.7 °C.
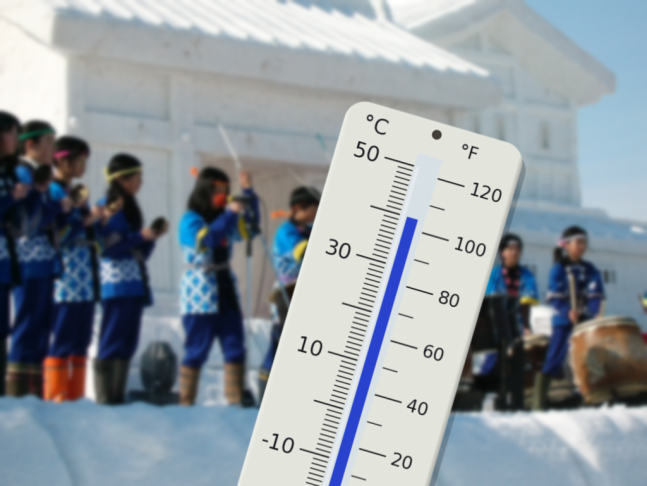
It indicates 40 °C
